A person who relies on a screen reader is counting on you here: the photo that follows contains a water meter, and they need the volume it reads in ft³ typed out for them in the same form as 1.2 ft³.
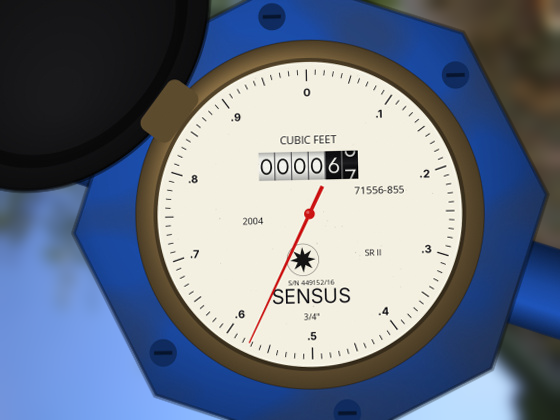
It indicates 66.57 ft³
